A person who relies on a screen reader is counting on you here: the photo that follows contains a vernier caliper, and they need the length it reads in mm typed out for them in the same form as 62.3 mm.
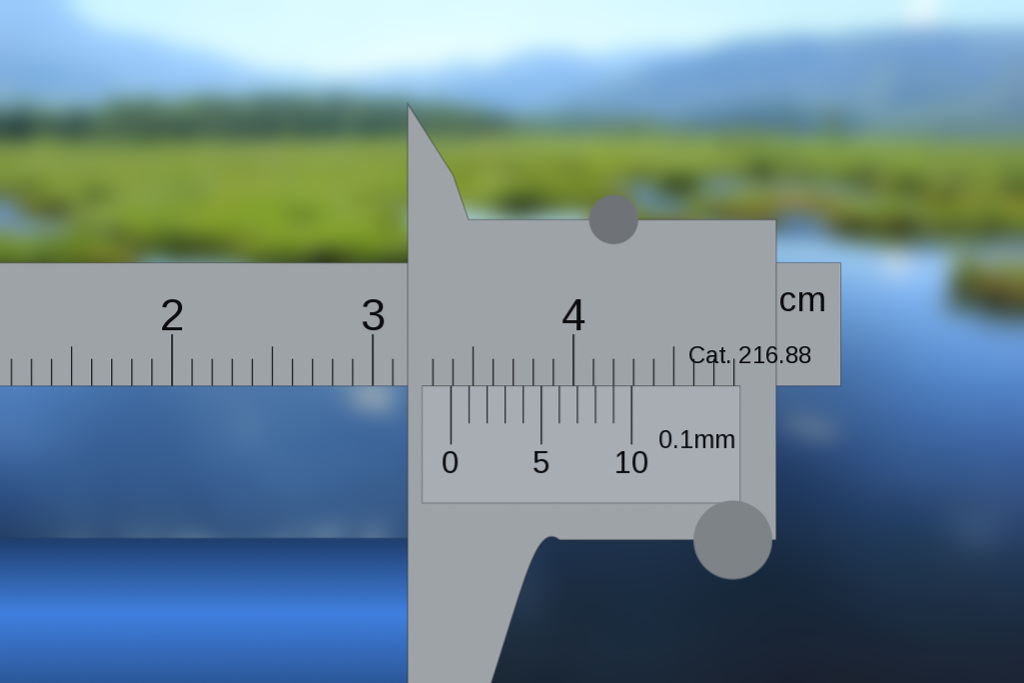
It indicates 33.9 mm
